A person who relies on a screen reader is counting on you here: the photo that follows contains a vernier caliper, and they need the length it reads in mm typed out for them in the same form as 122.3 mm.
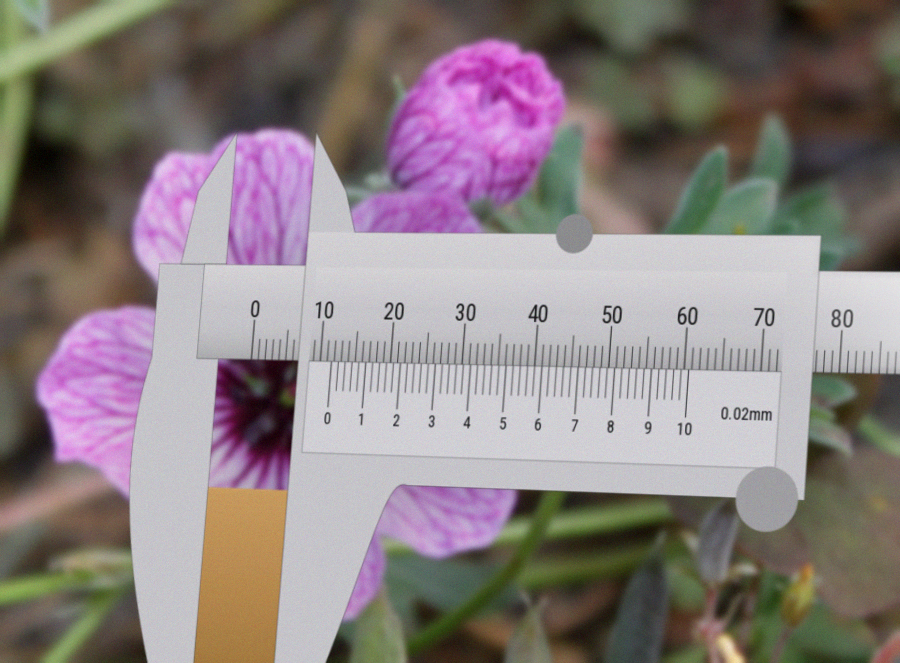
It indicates 11.6 mm
